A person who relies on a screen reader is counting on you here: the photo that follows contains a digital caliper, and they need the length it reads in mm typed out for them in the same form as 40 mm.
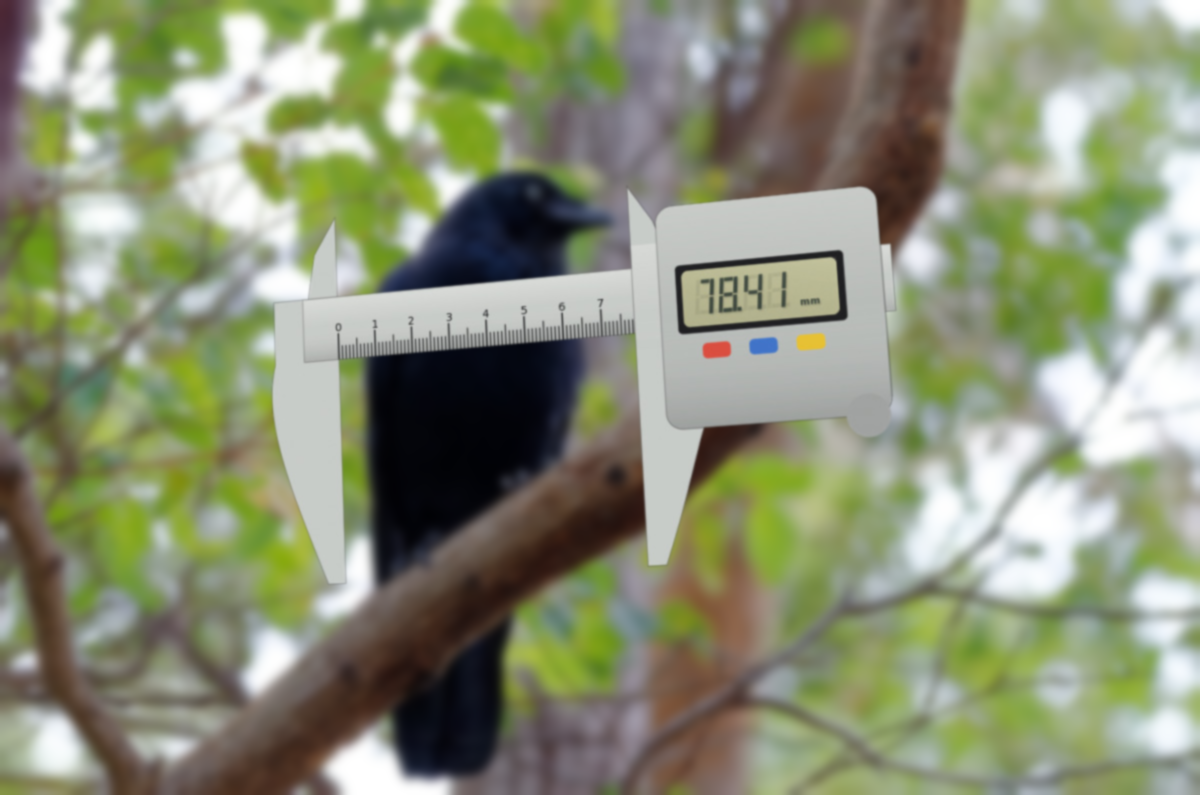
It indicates 78.41 mm
